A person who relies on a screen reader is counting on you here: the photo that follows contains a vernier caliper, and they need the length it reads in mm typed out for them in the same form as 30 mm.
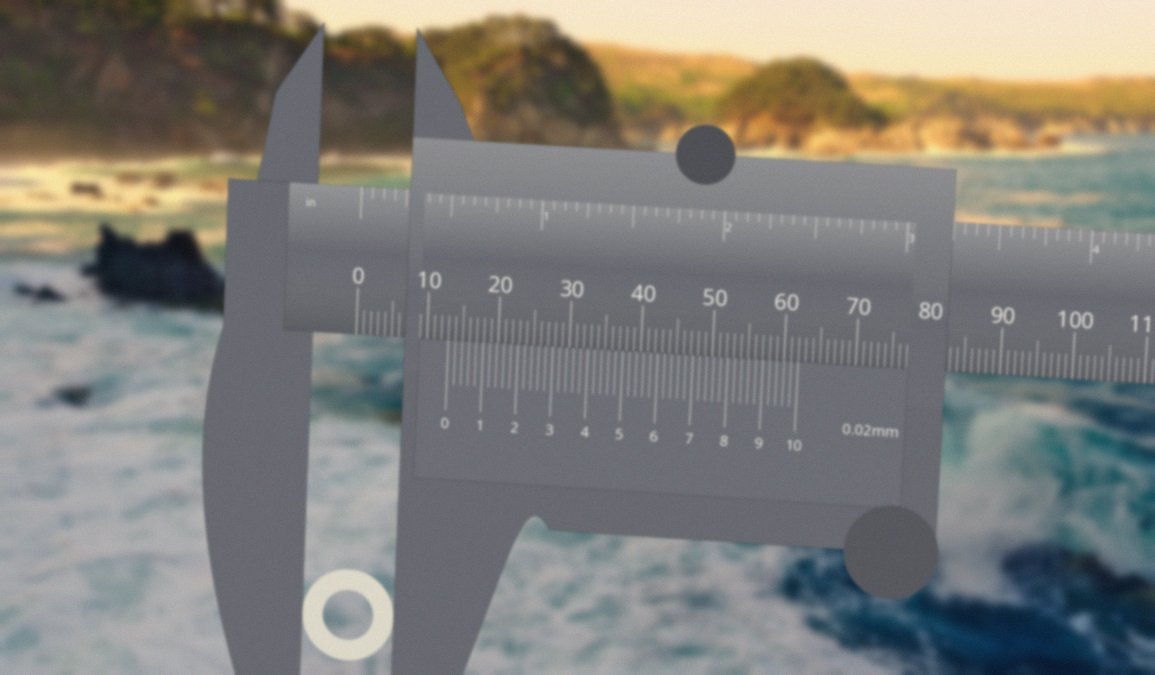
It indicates 13.0 mm
